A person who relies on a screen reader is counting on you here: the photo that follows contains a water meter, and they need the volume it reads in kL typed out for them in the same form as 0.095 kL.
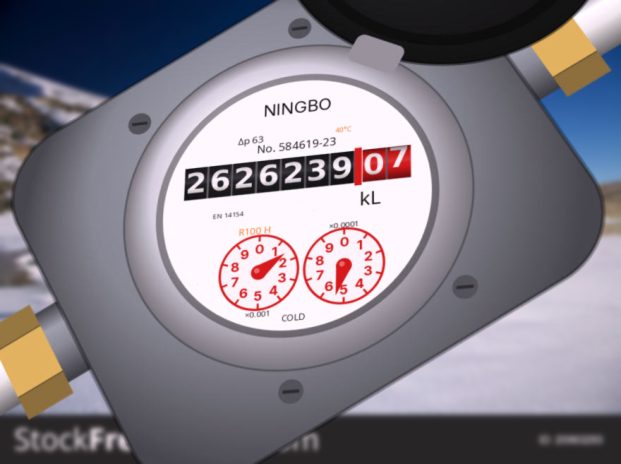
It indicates 2626239.0715 kL
